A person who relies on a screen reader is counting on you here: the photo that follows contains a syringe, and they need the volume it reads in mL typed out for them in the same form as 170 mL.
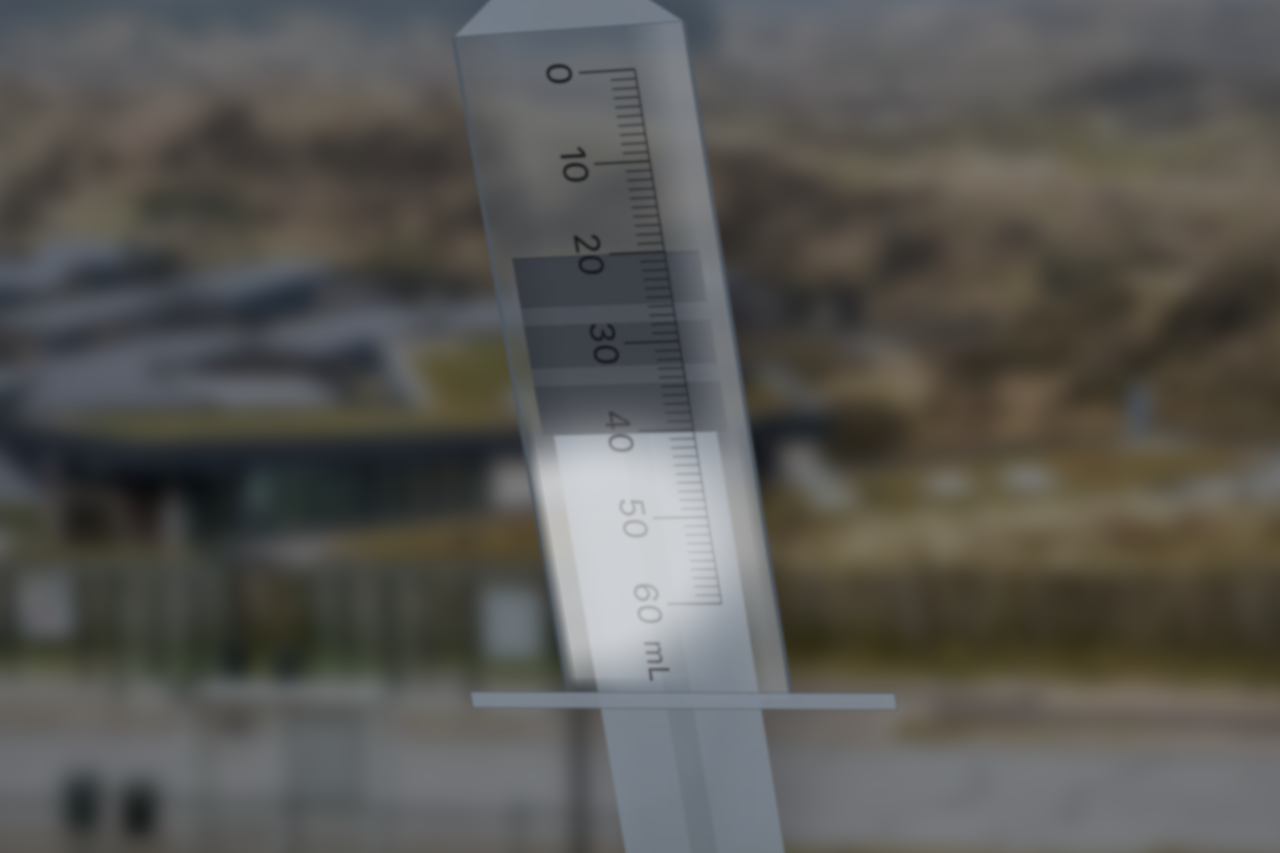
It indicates 20 mL
